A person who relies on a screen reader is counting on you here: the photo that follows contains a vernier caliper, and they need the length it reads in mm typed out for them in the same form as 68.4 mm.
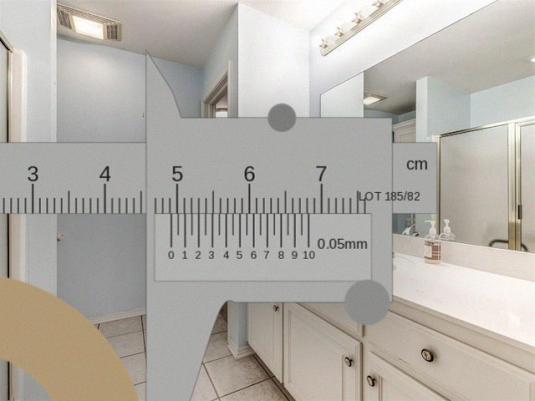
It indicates 49.2 mm
